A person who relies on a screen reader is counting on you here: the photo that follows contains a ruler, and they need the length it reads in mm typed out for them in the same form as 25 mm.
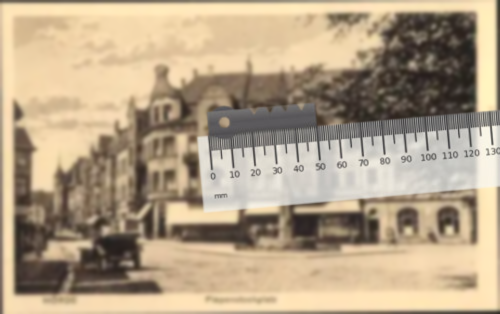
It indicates 50 mm
